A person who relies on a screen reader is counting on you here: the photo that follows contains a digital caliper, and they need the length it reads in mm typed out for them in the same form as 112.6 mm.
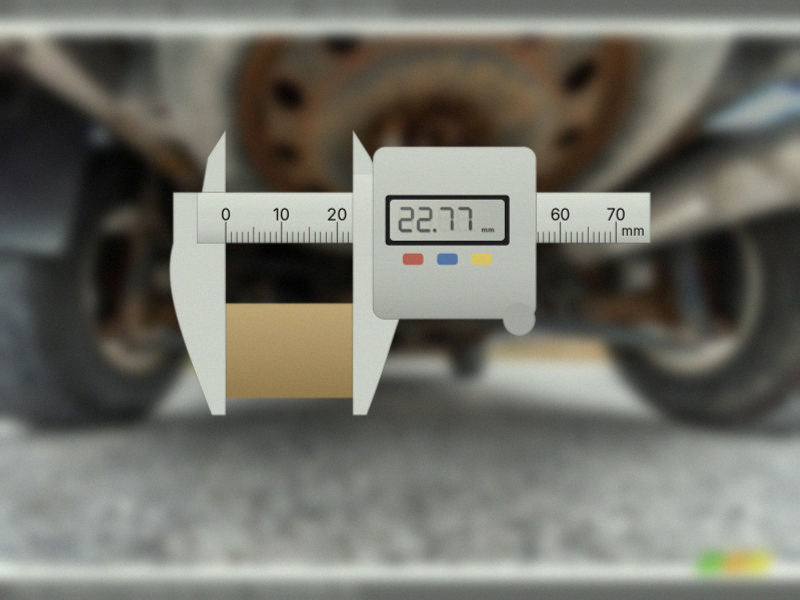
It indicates 22.77 mm
